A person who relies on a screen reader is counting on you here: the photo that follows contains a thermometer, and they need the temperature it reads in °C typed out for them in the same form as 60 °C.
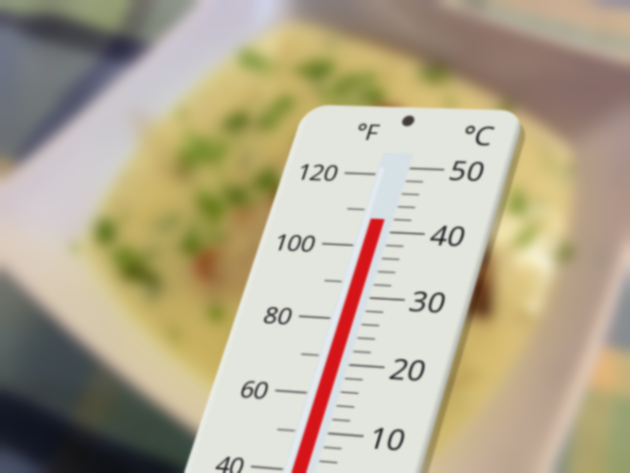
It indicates 42 °C
